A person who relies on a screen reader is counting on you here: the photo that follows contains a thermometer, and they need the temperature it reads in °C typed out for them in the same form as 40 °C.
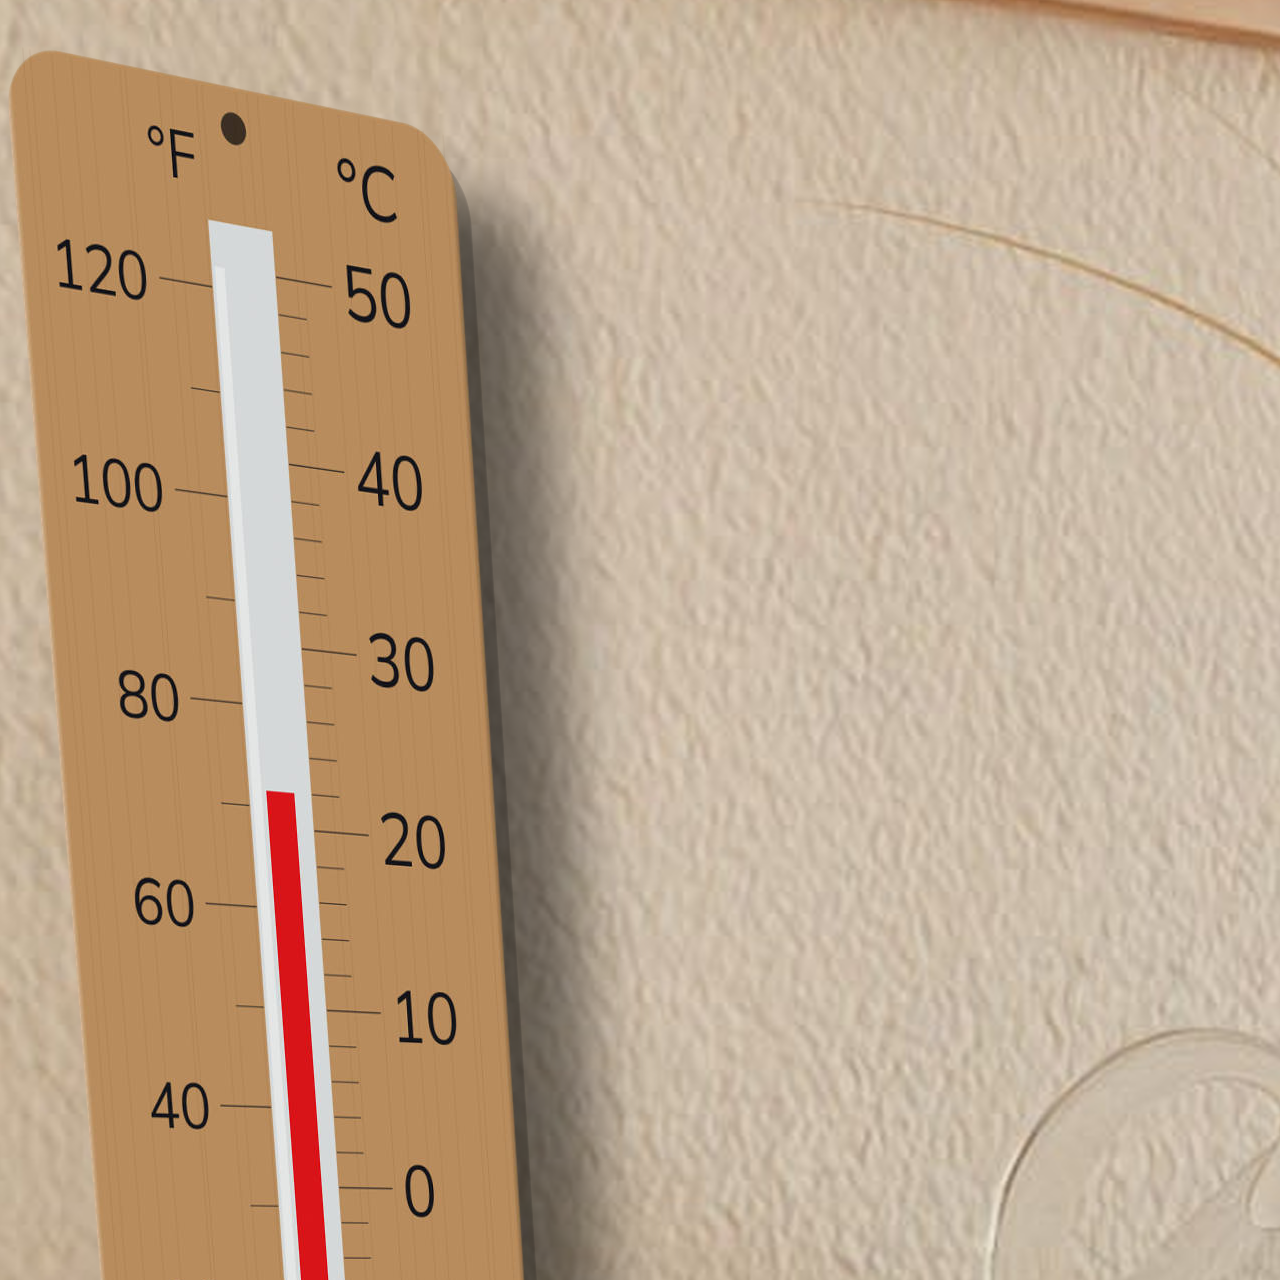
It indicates 22 °C
